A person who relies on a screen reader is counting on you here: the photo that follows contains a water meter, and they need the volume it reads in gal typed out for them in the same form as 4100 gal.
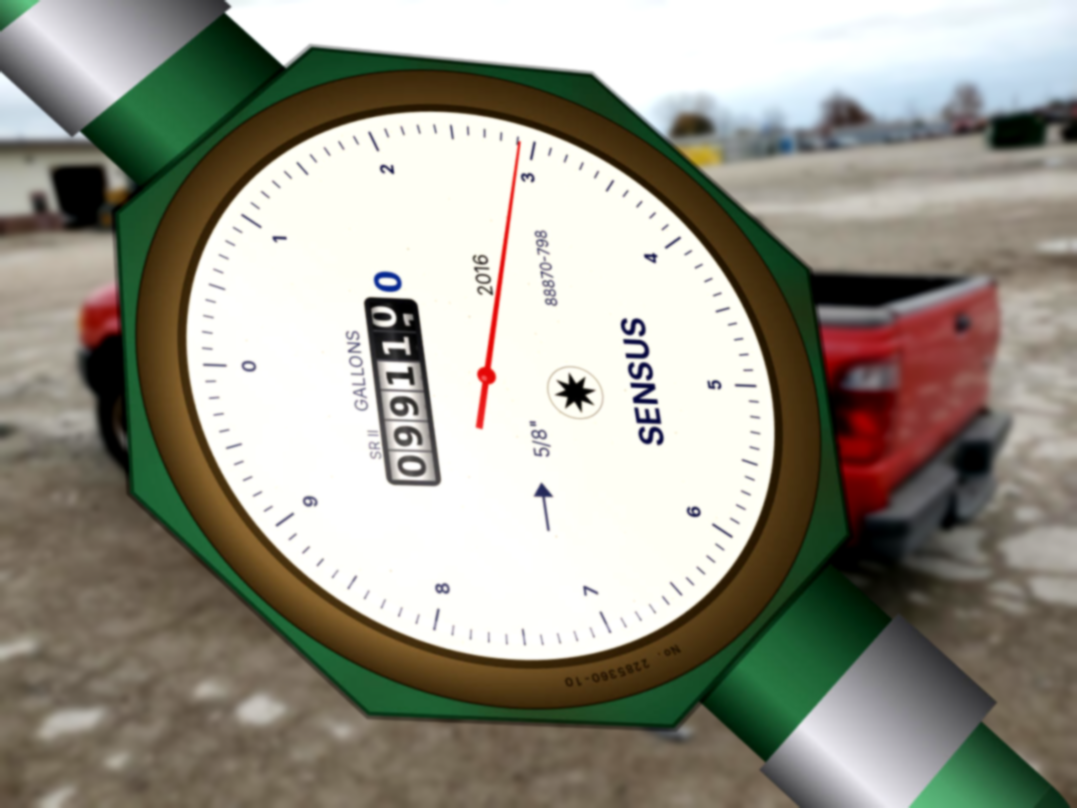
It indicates 991102.9 gal
